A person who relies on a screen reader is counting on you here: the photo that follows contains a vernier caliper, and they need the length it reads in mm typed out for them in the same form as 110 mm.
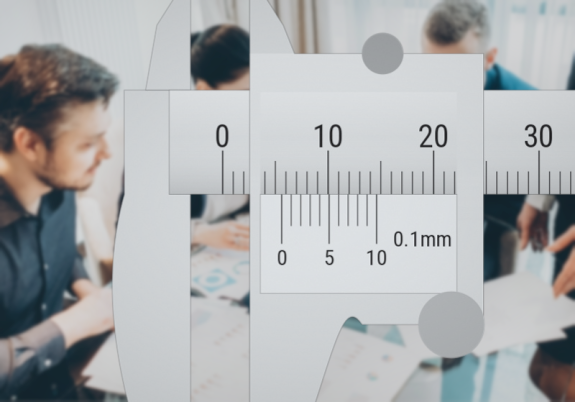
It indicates 5.6 mm
